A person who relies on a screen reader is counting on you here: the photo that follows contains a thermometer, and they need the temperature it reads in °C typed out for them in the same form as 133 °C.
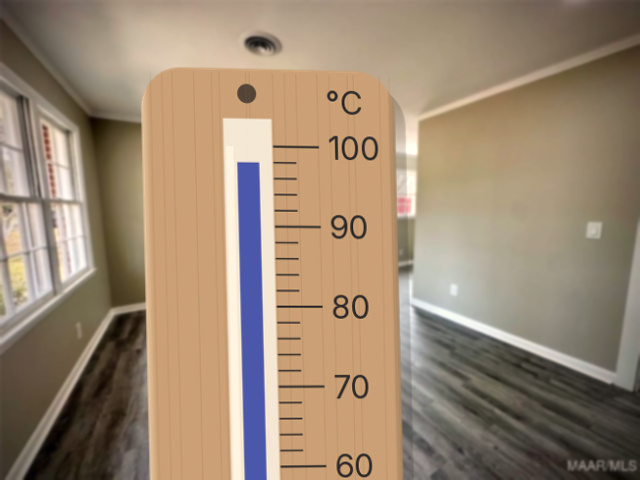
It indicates 98 °C
